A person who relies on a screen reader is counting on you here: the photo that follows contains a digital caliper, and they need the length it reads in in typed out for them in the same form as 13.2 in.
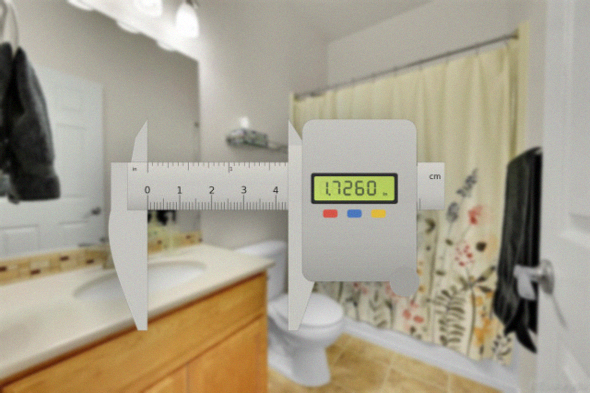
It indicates 1.7260 in
